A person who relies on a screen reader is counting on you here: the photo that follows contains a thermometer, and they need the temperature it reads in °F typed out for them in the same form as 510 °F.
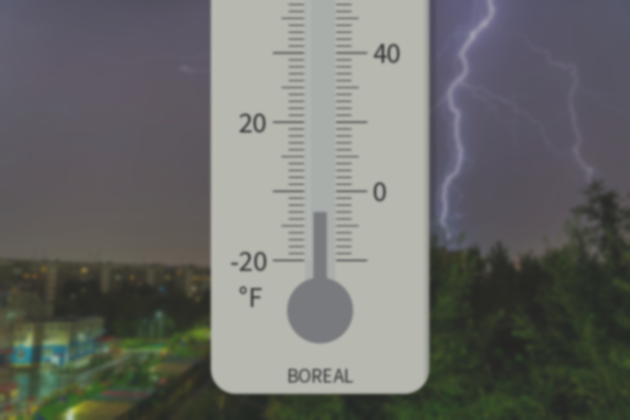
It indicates -6 °F
